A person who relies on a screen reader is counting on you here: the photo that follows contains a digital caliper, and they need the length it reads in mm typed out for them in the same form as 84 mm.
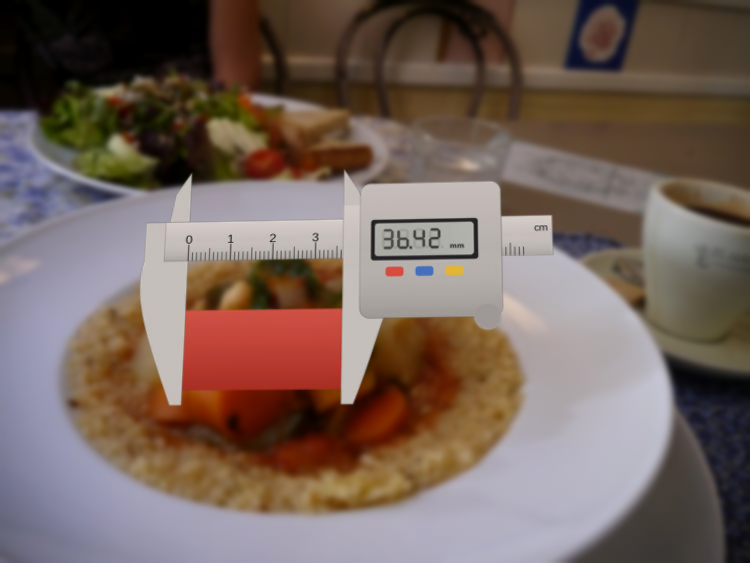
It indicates 36.42 mm
